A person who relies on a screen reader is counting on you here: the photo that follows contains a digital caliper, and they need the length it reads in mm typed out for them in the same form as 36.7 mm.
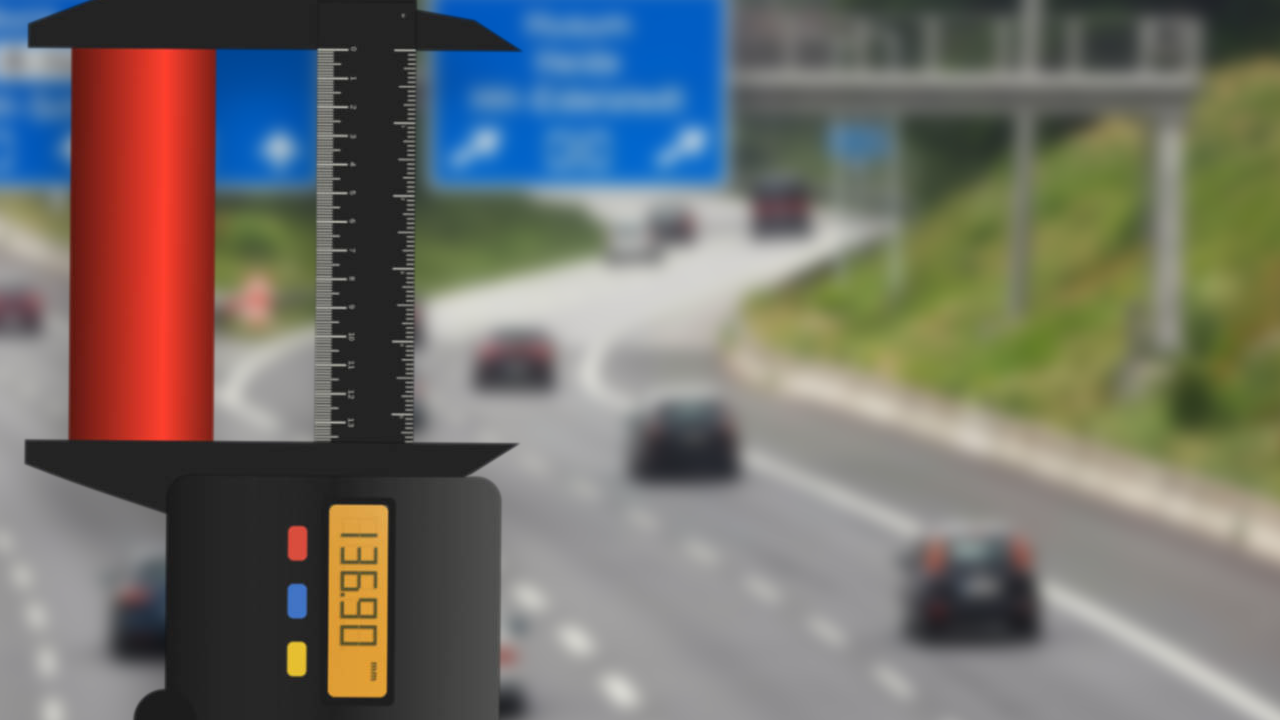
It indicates 136.90 mm
